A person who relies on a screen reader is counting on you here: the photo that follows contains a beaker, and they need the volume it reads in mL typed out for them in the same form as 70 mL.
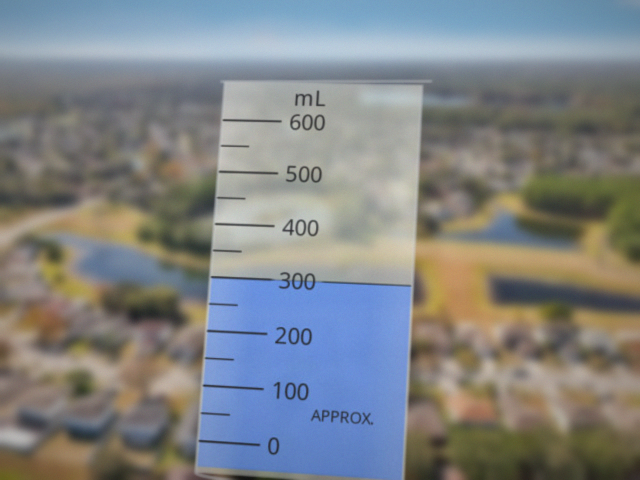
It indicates 300 mL
